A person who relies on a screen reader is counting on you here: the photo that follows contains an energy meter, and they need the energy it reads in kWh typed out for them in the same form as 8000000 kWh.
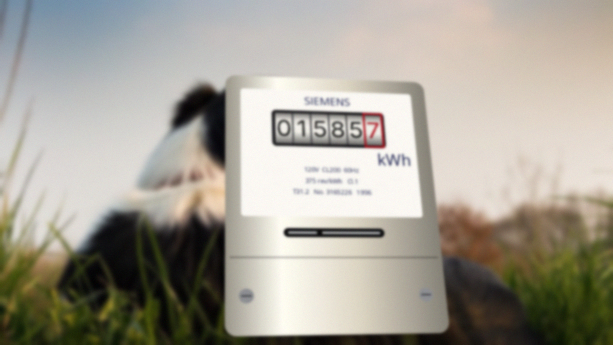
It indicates 1585.7 kWh
